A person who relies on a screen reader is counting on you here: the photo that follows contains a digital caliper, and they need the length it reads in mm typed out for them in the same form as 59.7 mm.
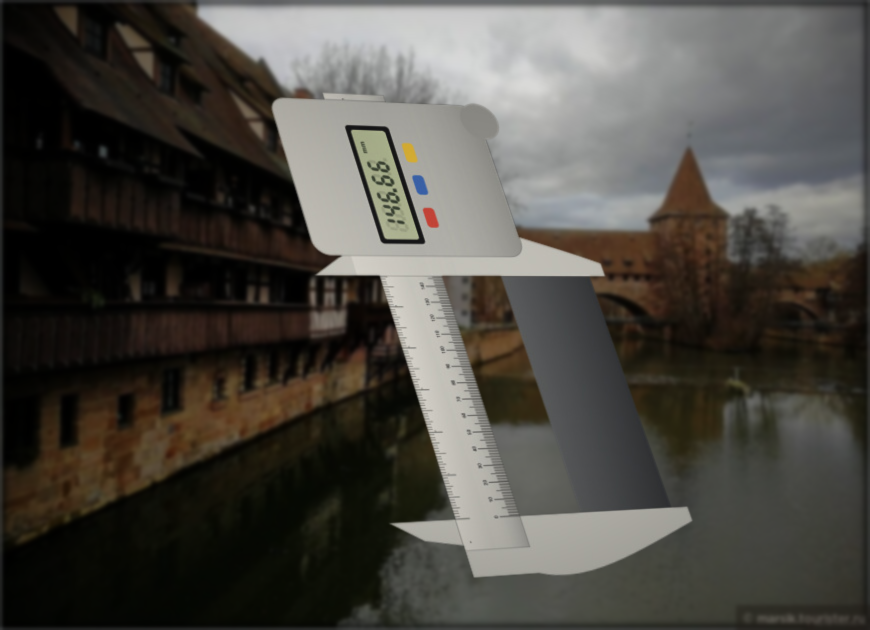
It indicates 146.66 mm
